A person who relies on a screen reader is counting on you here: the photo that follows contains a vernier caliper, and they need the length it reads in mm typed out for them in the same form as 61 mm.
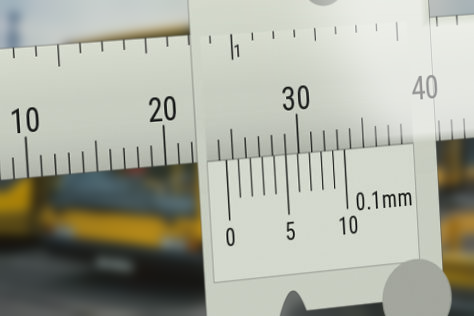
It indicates 24.5 mm
